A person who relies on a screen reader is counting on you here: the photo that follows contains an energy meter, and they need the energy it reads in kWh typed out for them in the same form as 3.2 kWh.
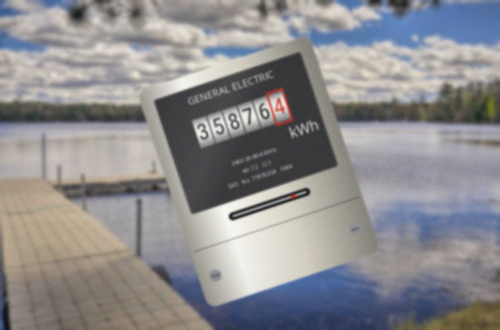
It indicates 35876.4 kWh
